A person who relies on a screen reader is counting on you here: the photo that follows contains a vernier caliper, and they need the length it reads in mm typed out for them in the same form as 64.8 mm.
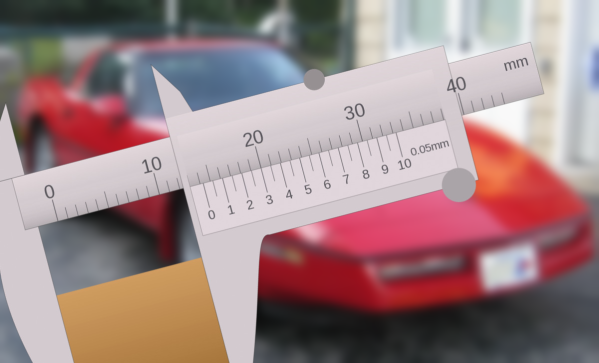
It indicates 14.3 mm
